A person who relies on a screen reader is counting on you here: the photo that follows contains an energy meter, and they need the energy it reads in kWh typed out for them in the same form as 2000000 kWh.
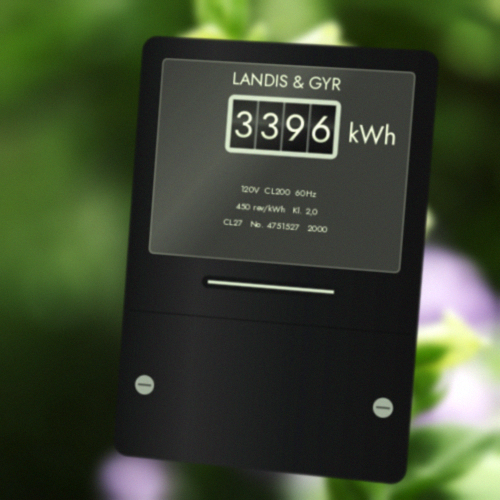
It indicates 3396 kWh
